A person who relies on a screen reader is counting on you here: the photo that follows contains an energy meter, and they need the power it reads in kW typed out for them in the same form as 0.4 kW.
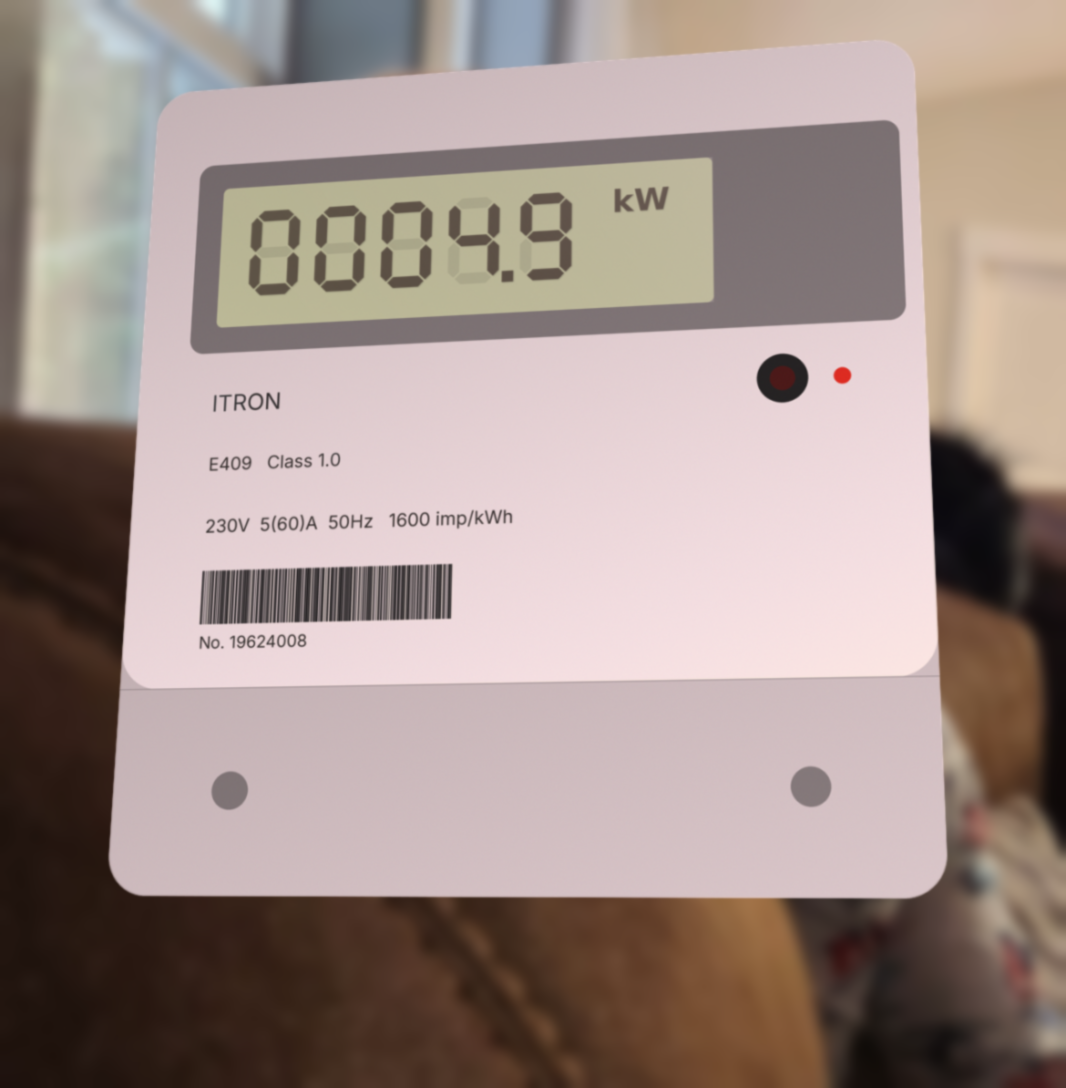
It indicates 4.9 kW
